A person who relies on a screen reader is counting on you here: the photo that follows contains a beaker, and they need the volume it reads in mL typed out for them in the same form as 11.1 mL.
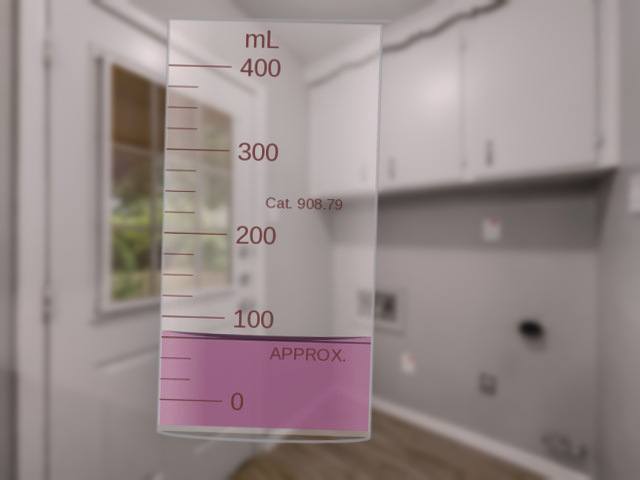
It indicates 75 mL
